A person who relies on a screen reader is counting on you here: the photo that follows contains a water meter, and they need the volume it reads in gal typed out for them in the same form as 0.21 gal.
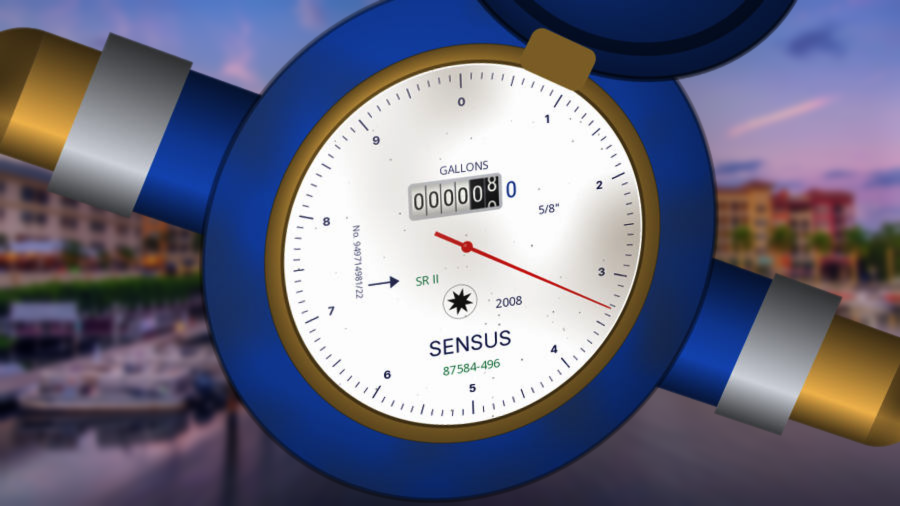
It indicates 83.3 gal
